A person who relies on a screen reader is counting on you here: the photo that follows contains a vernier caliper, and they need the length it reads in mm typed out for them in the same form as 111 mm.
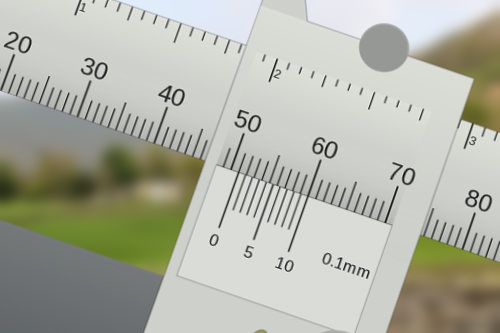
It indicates 51.0 mm
